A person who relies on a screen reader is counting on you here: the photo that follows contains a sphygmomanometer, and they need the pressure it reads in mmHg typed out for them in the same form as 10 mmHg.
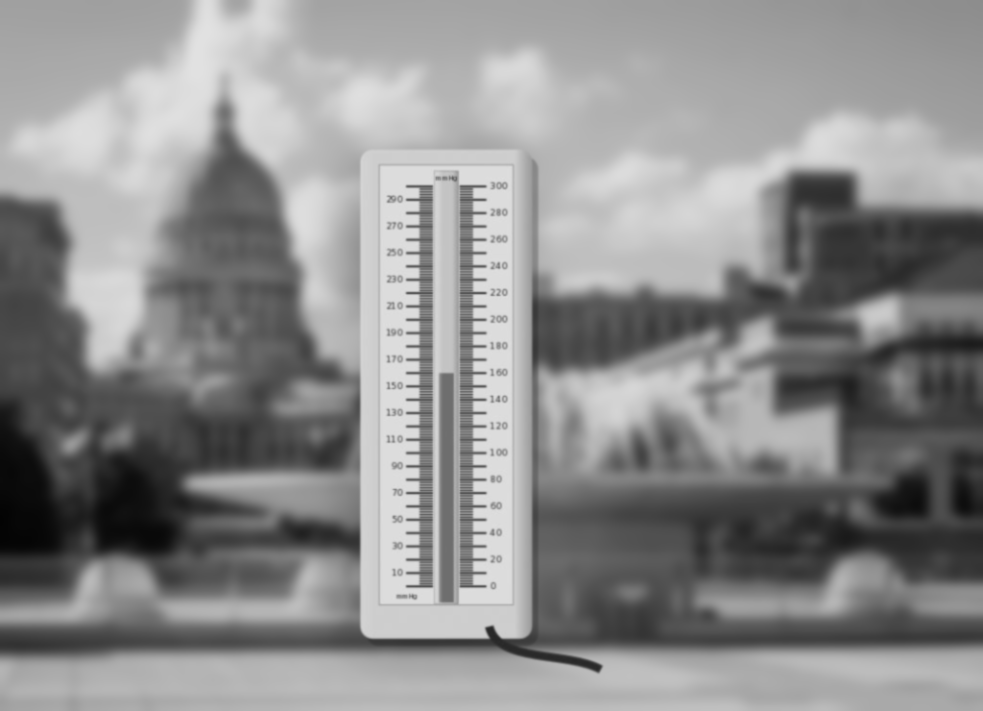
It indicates 160 mmHg
